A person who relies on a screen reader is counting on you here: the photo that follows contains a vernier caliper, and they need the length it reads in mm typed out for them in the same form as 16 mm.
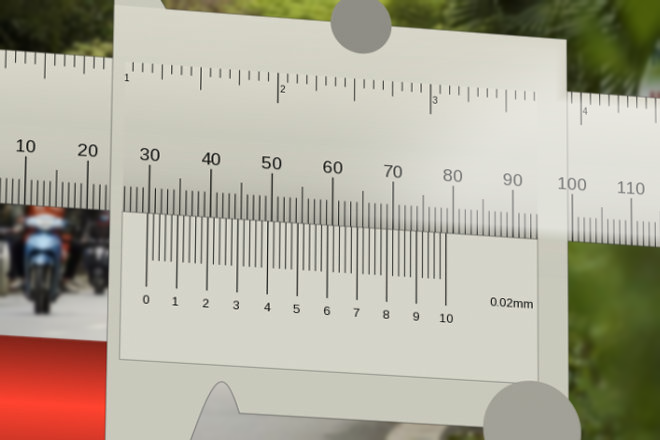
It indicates 29.8 mm
